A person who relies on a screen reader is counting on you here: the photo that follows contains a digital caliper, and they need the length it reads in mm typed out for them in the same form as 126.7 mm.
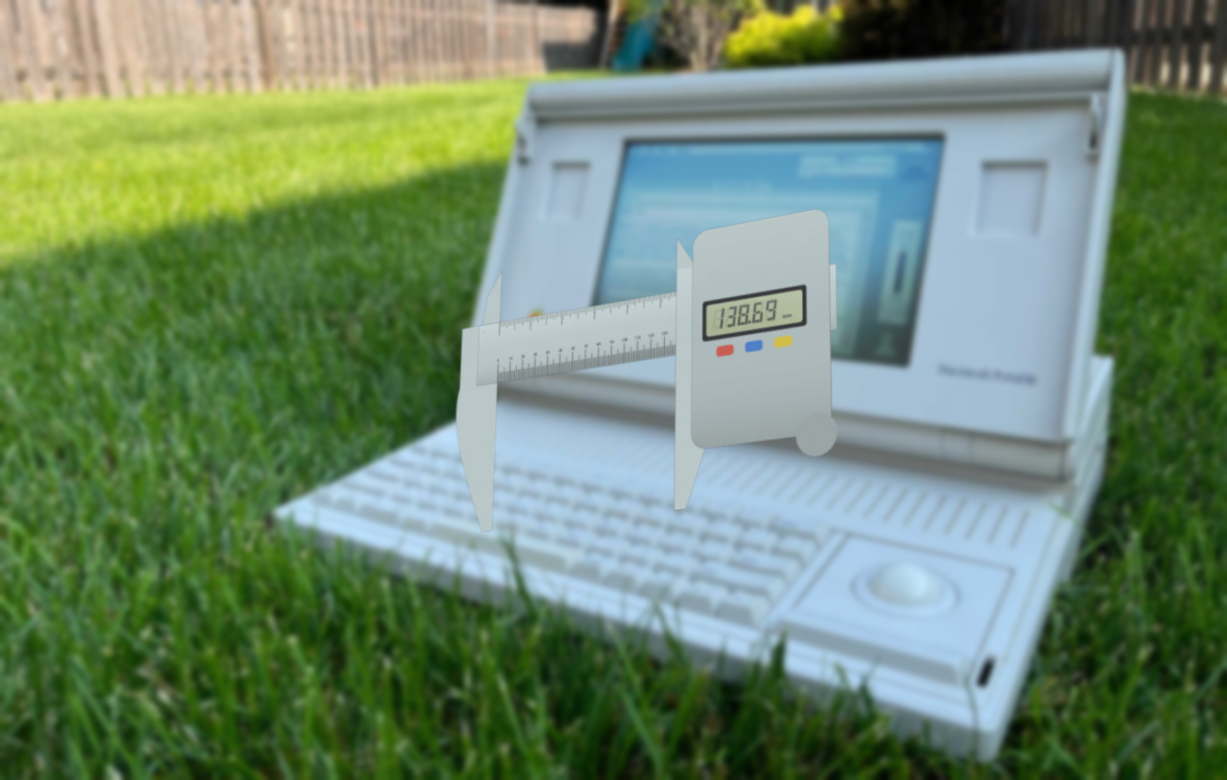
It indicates 138.69 mm
